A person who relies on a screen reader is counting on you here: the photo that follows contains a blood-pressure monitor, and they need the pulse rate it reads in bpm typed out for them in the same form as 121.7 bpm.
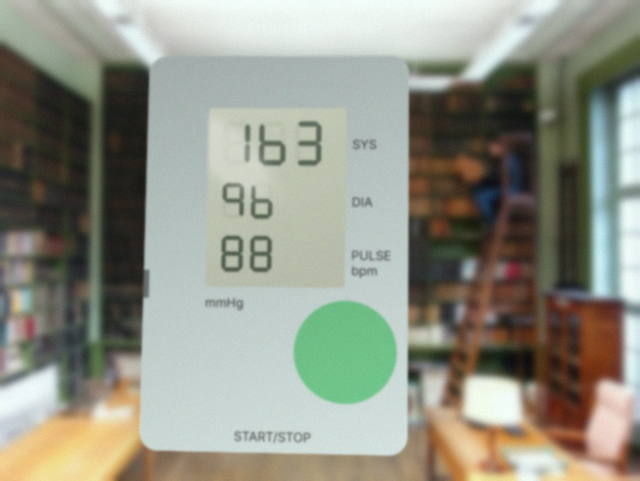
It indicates 88 bpm
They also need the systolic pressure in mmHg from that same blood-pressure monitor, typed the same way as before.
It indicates 163 mmHg
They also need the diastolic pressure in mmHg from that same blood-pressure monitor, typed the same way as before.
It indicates 96 mmHg
